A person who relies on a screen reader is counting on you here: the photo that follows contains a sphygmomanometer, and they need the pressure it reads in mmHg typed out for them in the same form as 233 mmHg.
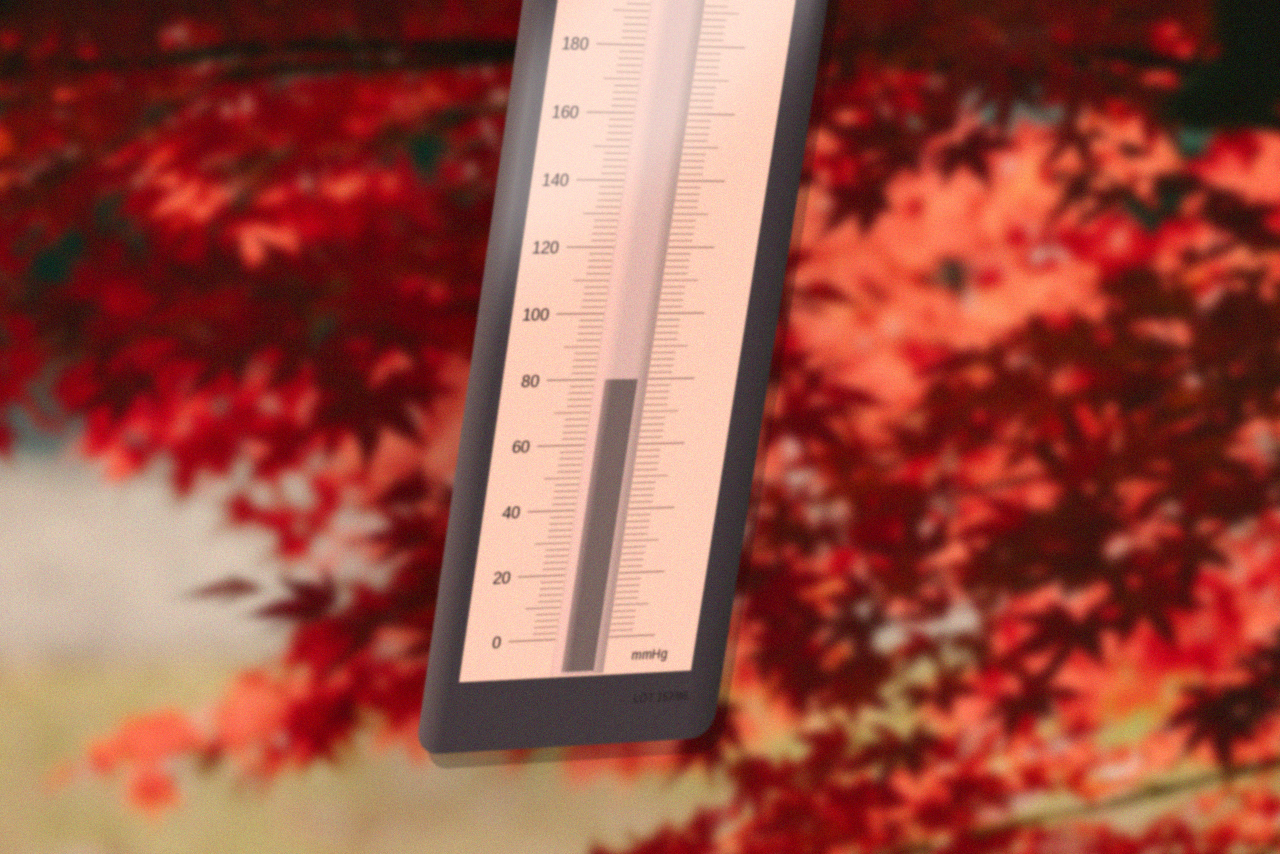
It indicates 80 mmHg
